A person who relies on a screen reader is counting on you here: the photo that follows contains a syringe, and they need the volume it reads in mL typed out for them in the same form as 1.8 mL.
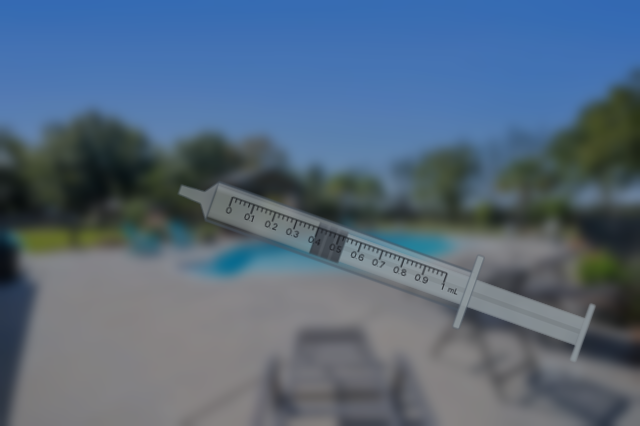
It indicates 0.4 mL
